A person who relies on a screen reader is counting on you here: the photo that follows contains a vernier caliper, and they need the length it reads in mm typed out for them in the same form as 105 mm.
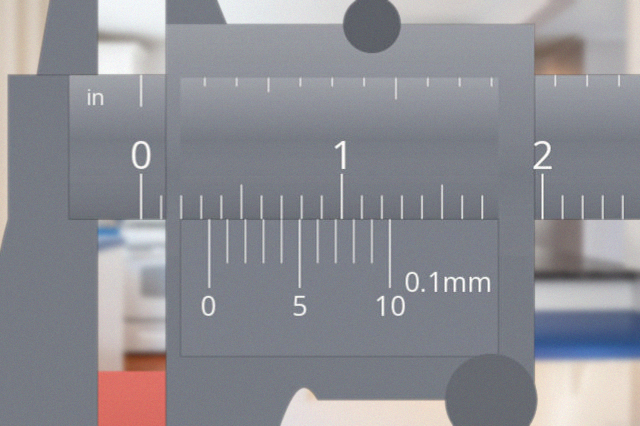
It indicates 3.4 mm
